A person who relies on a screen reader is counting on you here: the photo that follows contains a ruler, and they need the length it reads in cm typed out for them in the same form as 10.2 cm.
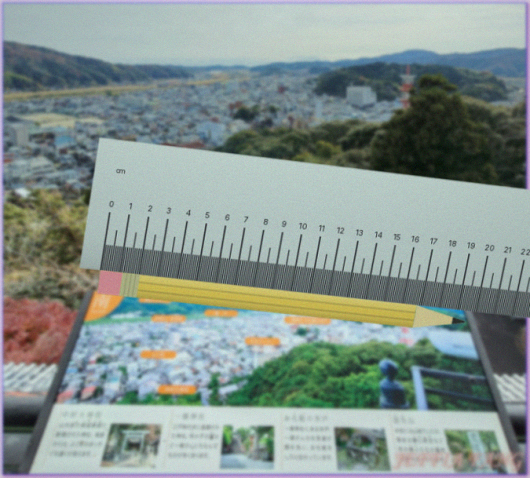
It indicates 19.5 cm
